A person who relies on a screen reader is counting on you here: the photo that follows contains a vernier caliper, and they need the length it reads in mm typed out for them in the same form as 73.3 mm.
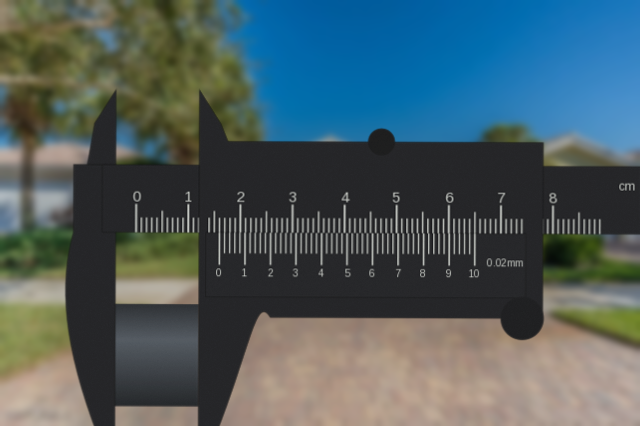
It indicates 16.0 mm
